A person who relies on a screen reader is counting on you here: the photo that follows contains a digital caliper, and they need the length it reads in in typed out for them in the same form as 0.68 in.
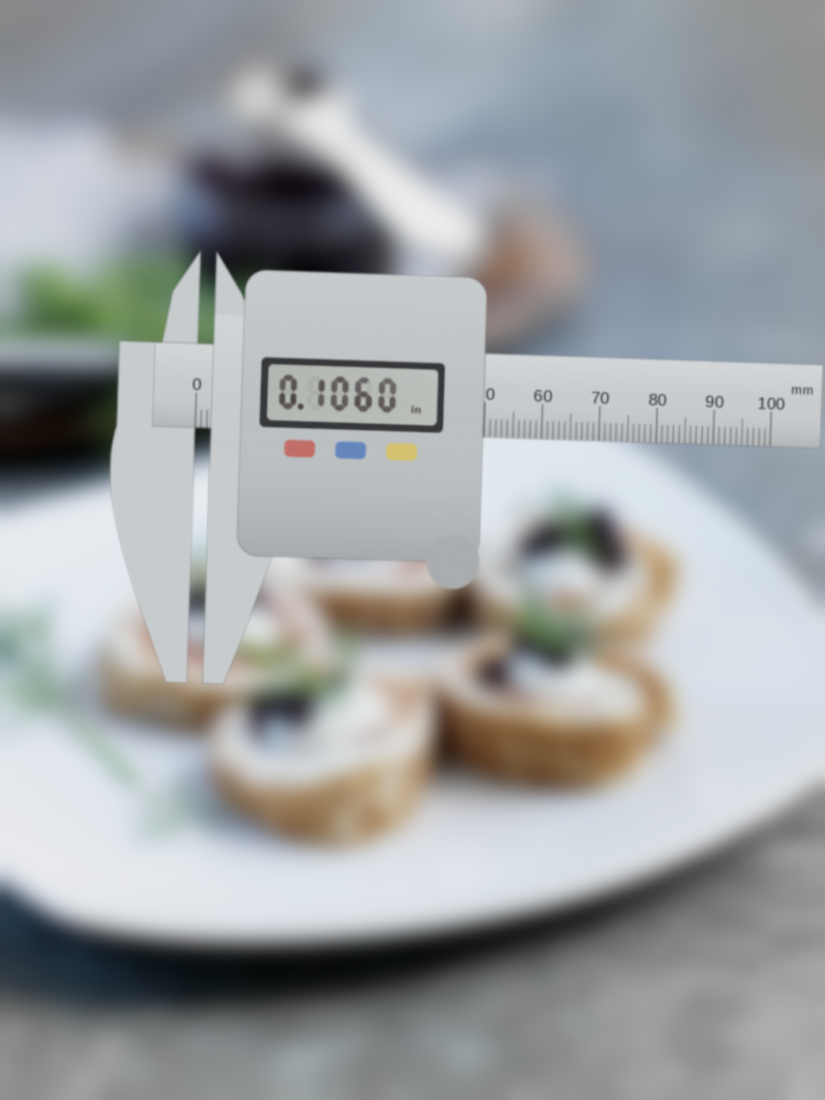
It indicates 0.1060 in
